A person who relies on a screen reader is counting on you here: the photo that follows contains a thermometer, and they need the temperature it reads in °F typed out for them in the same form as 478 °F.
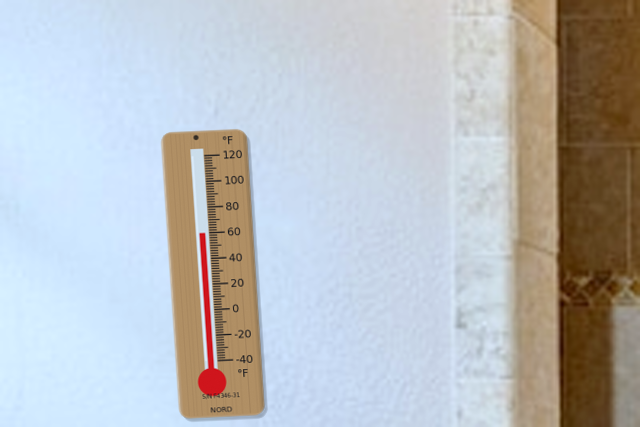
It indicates 60 °F
